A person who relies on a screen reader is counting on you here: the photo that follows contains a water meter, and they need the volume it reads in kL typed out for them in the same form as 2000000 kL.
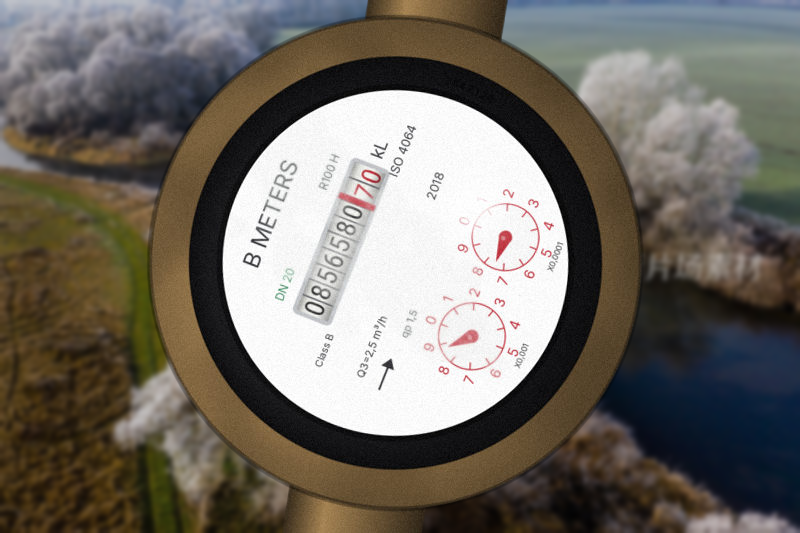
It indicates 856580.6987 kL
